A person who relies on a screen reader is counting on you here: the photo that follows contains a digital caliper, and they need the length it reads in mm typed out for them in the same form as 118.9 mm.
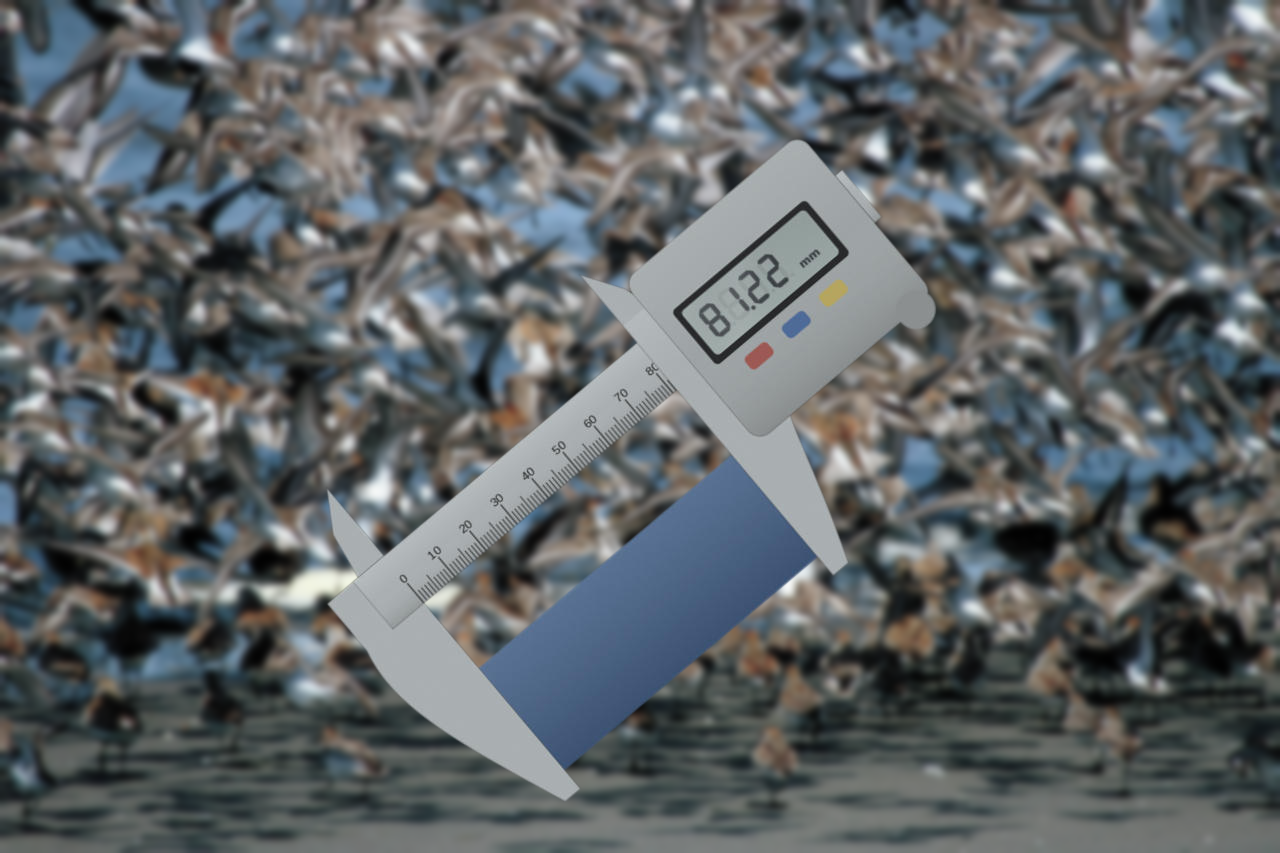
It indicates 81.22 mm
